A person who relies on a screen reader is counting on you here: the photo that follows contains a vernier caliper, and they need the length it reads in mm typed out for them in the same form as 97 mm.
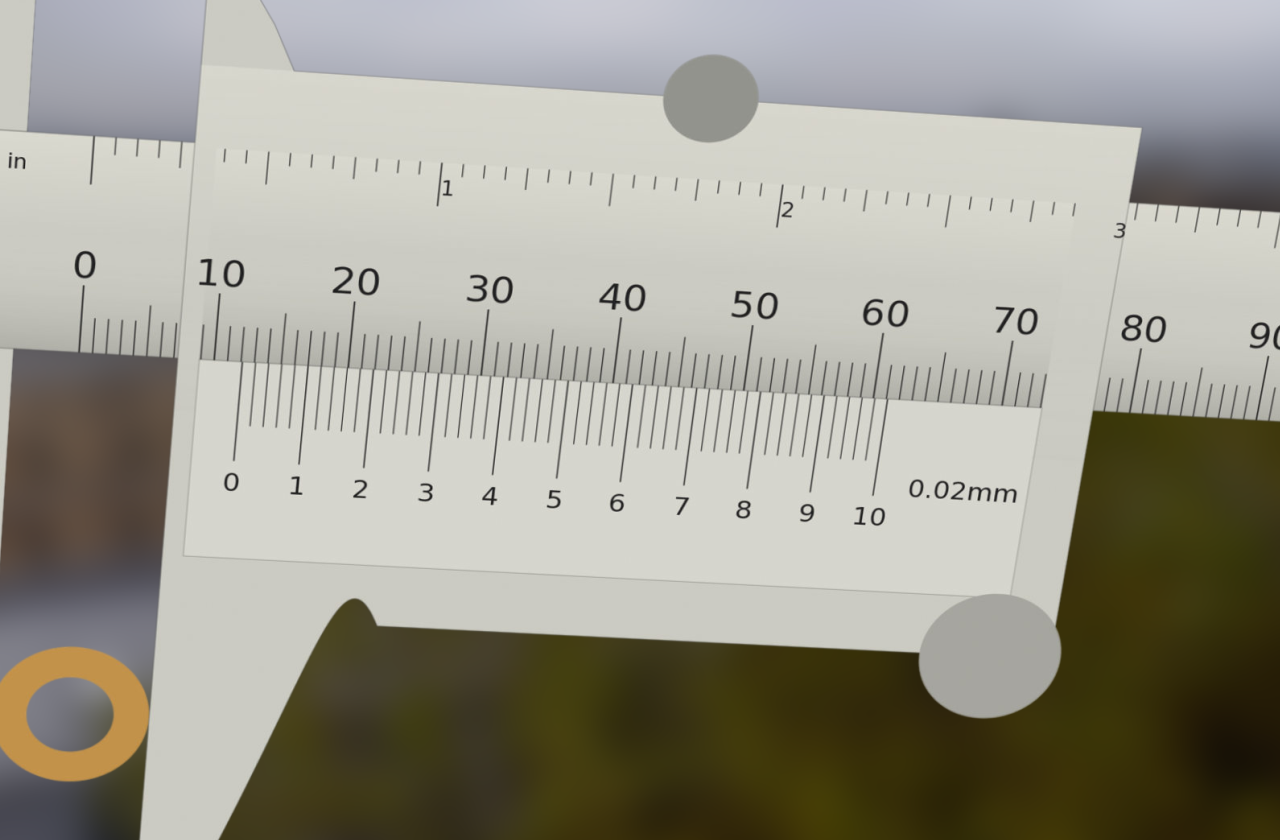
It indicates 12.1 mm
